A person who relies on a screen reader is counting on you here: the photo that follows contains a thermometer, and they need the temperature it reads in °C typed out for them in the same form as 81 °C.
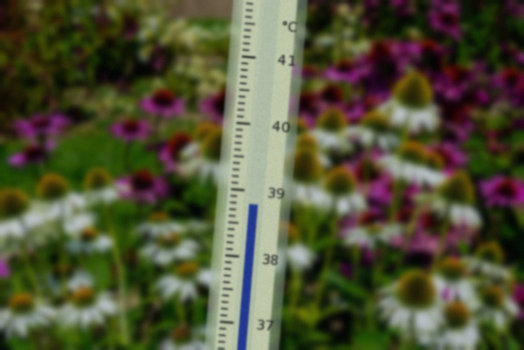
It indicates 38.8 °C
